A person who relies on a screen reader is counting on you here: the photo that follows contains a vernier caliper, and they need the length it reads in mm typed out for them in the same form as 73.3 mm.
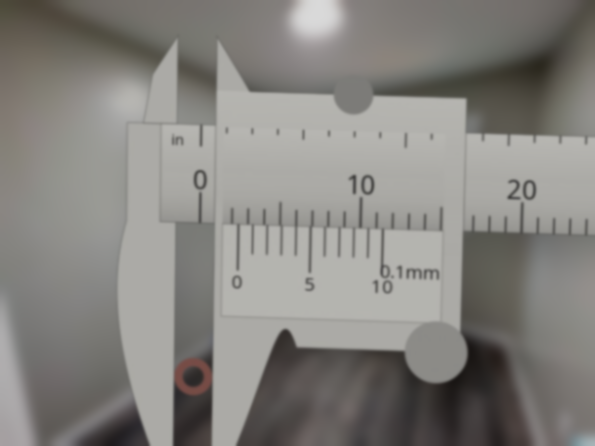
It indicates 2.4 mm
